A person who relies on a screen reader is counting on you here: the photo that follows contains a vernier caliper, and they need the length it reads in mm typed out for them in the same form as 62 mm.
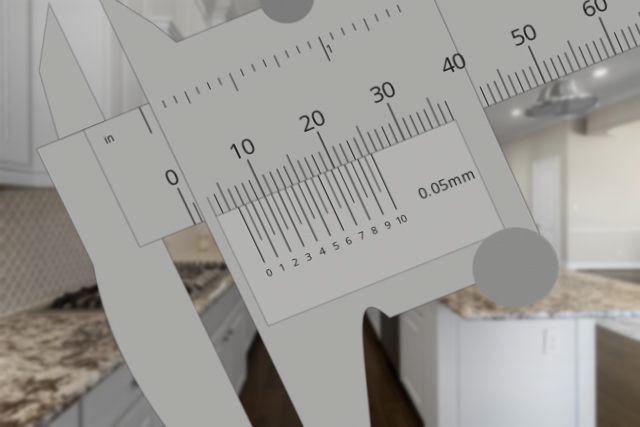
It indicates 6.2 mm
